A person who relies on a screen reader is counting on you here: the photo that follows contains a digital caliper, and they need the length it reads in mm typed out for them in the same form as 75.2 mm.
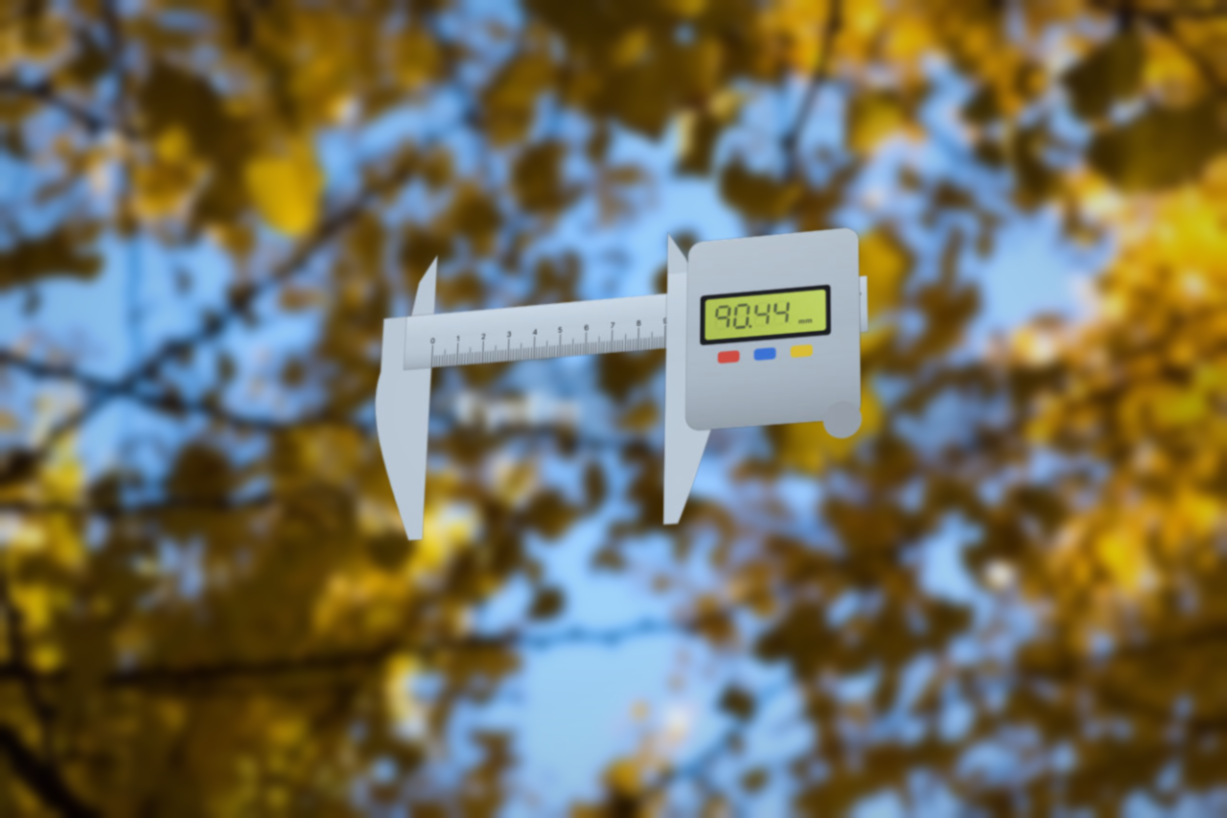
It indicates 90.44 mm
